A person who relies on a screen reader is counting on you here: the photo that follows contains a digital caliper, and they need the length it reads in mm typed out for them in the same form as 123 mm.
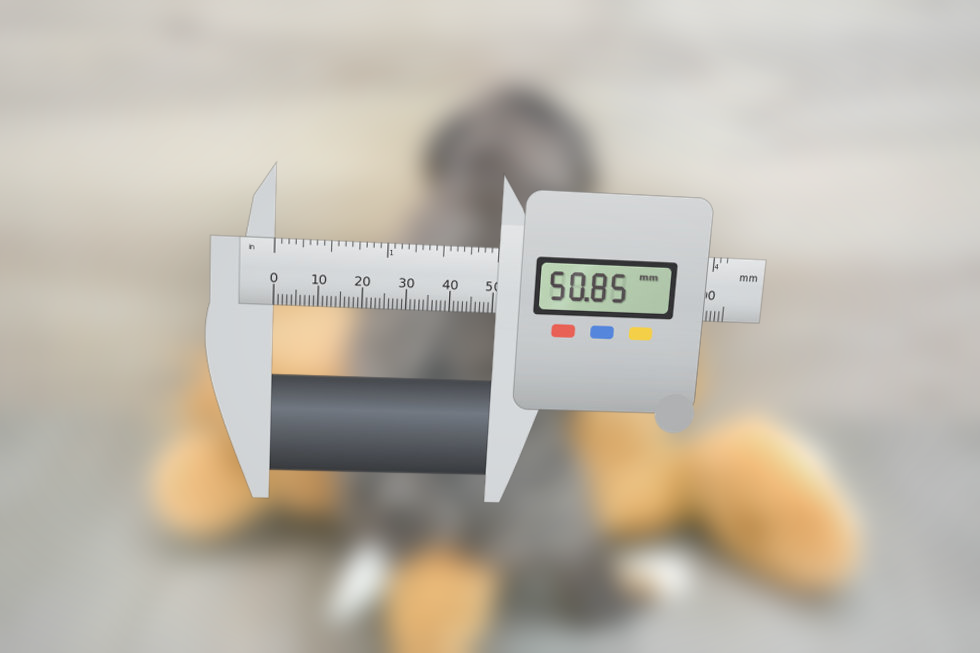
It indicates 50.85 mm
